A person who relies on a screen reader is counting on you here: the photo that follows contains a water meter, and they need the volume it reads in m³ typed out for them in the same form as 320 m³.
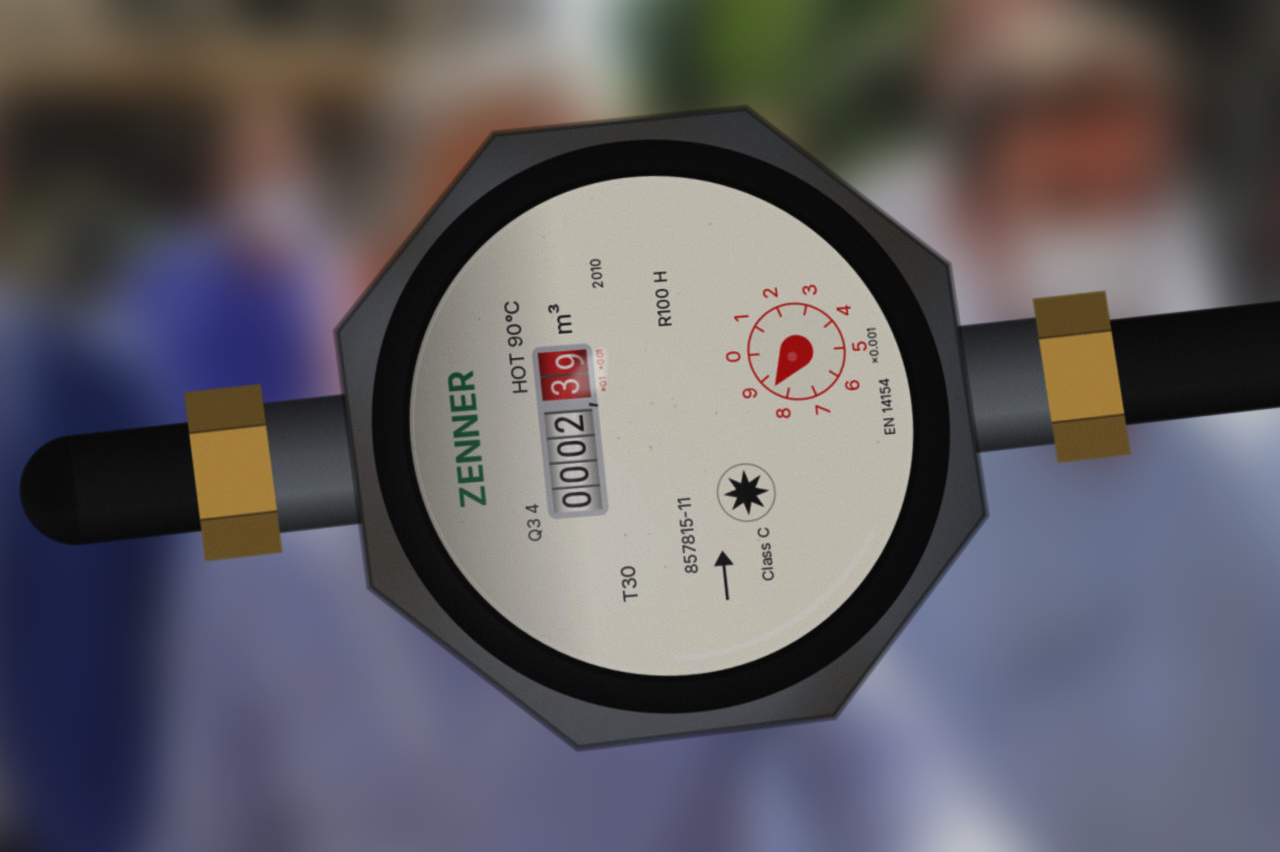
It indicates 2.388 m³
